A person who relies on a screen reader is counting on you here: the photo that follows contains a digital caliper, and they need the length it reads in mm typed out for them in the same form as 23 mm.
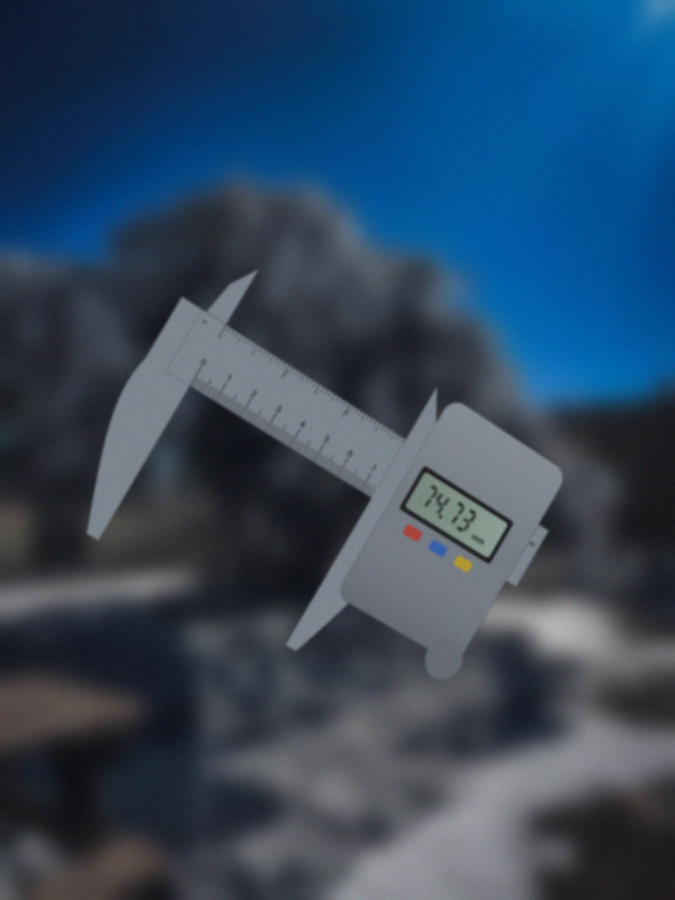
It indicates 74.73 mm
